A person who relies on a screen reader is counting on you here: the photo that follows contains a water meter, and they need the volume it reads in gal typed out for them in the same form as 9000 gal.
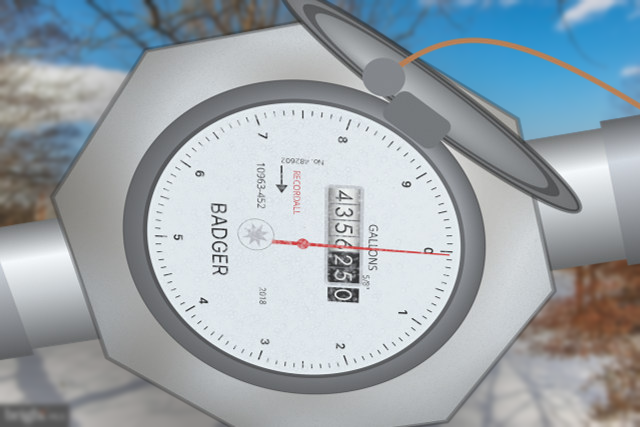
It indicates 4356250.0 gal
